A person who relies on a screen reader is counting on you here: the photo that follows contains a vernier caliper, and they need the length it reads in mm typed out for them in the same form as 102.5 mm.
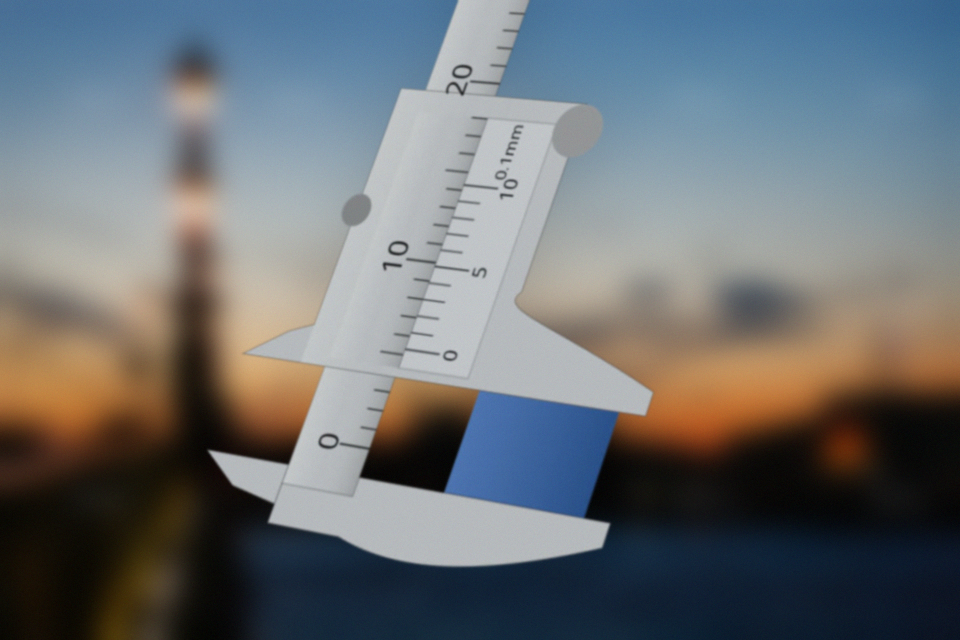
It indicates 5.3 mm
